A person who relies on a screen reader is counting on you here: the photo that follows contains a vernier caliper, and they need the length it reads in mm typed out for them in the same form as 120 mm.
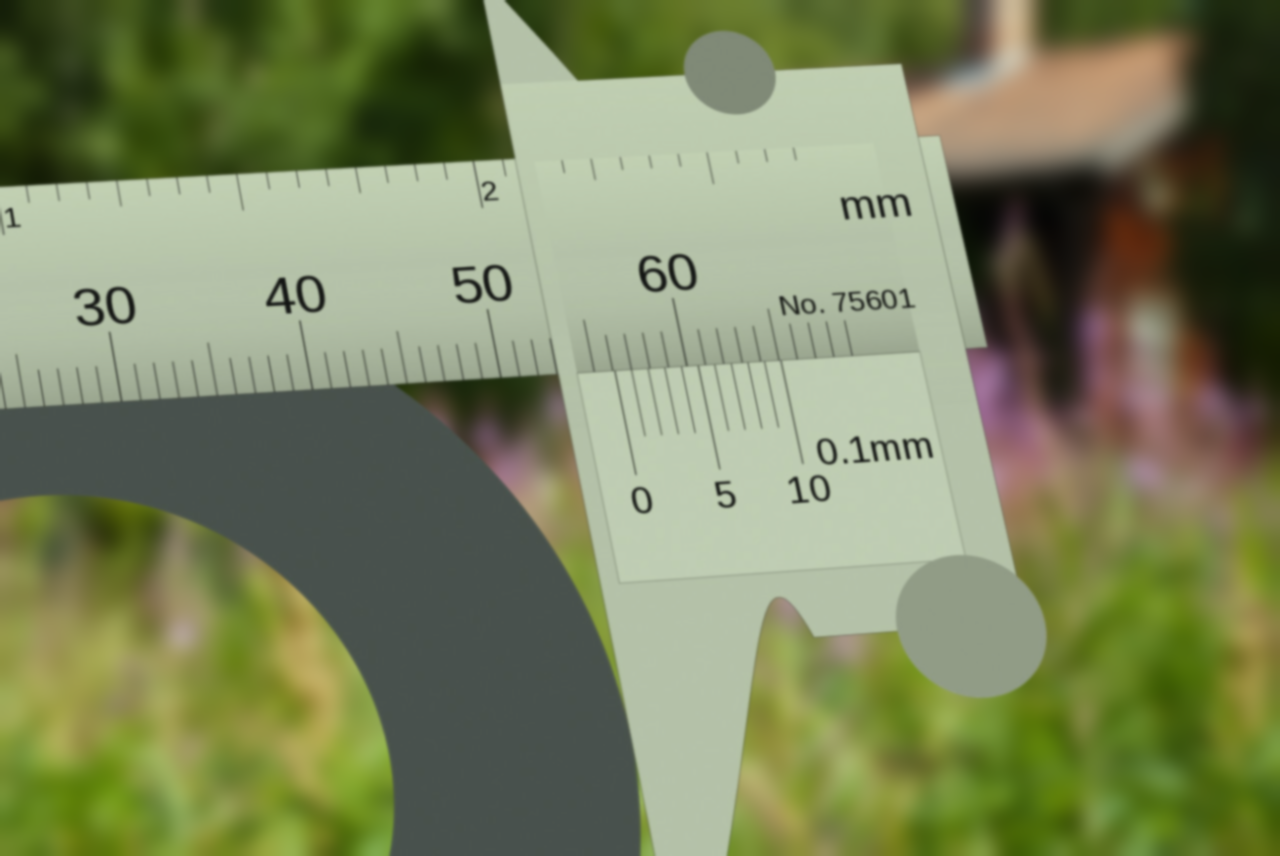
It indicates 56.1 mm
